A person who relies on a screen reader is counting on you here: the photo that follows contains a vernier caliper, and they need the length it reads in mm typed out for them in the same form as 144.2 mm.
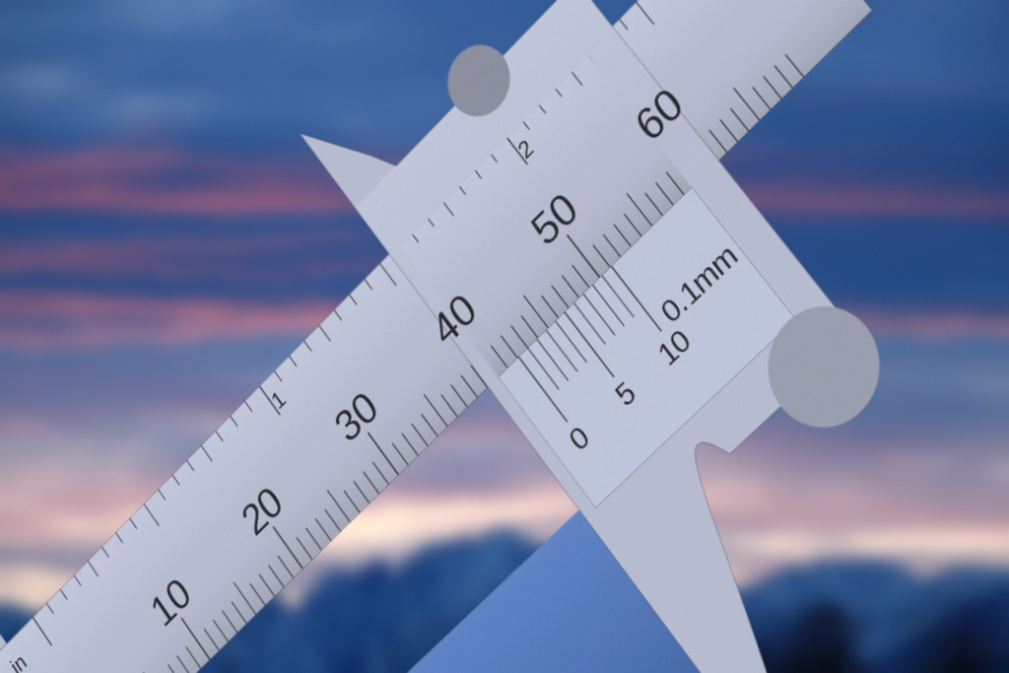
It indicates 42.1 mm
